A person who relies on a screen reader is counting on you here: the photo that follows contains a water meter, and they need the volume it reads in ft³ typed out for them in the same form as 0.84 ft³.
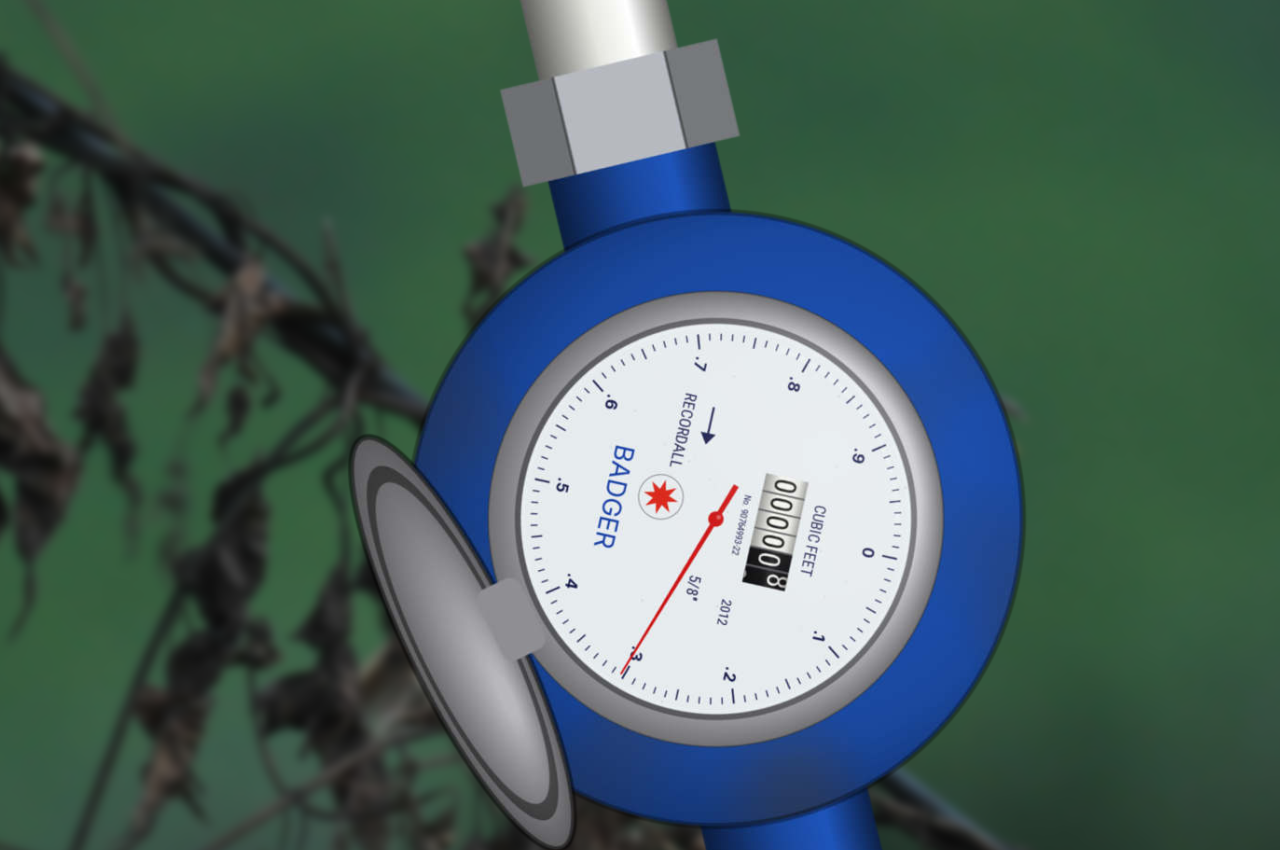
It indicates 8.30 ft³
